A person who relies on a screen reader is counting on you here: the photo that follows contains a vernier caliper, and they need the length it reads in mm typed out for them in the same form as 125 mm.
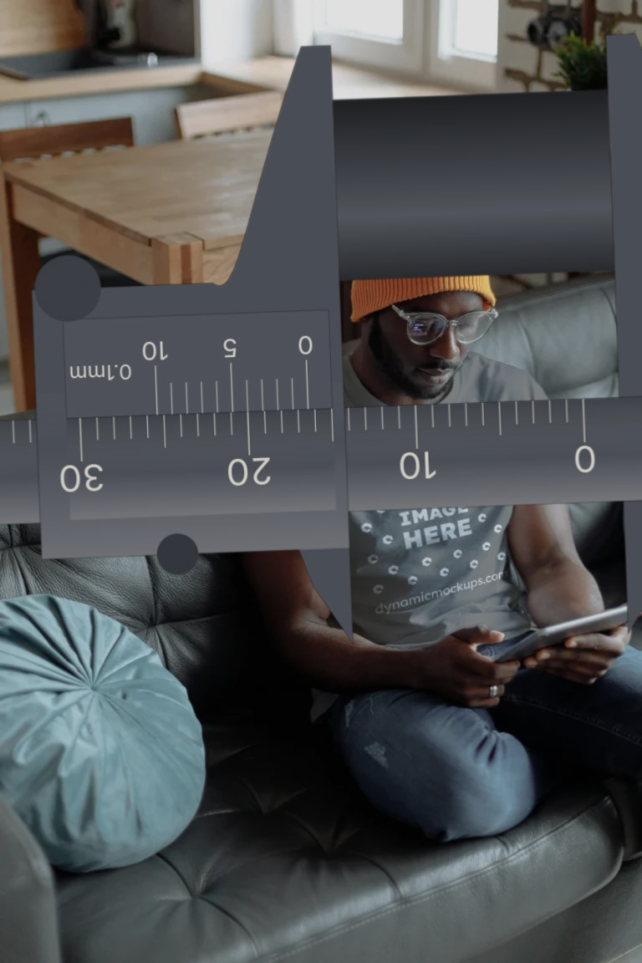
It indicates 16.4 mm
